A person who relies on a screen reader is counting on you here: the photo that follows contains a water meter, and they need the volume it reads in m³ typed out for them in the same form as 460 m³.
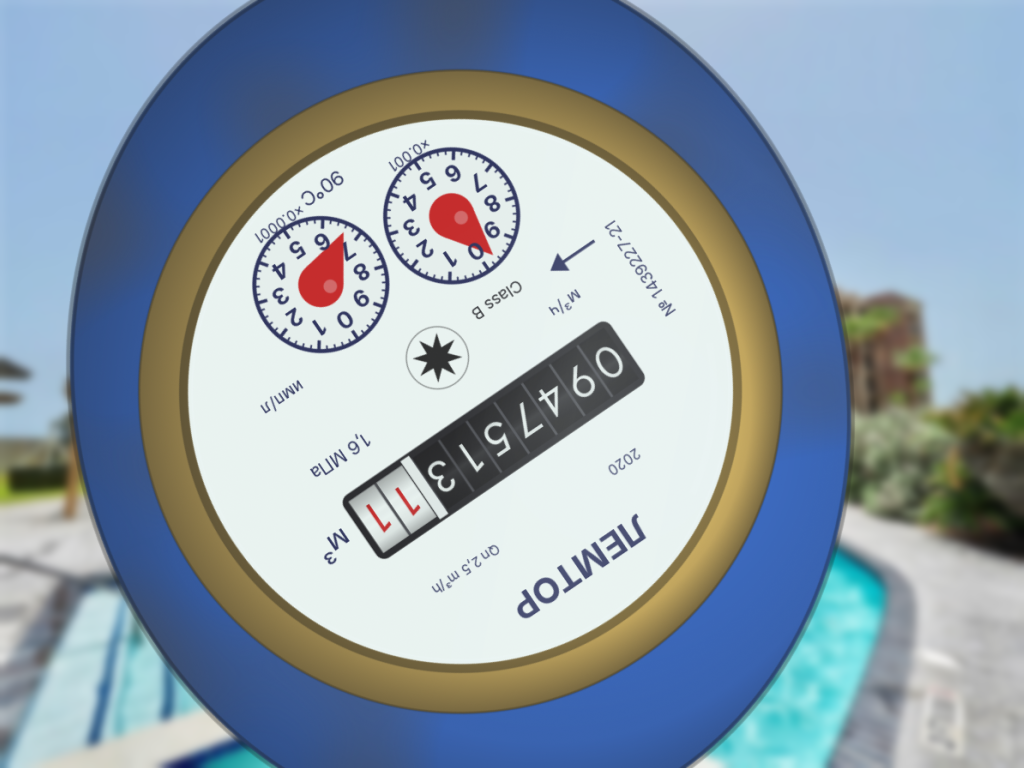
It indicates 947513.1096 m³
